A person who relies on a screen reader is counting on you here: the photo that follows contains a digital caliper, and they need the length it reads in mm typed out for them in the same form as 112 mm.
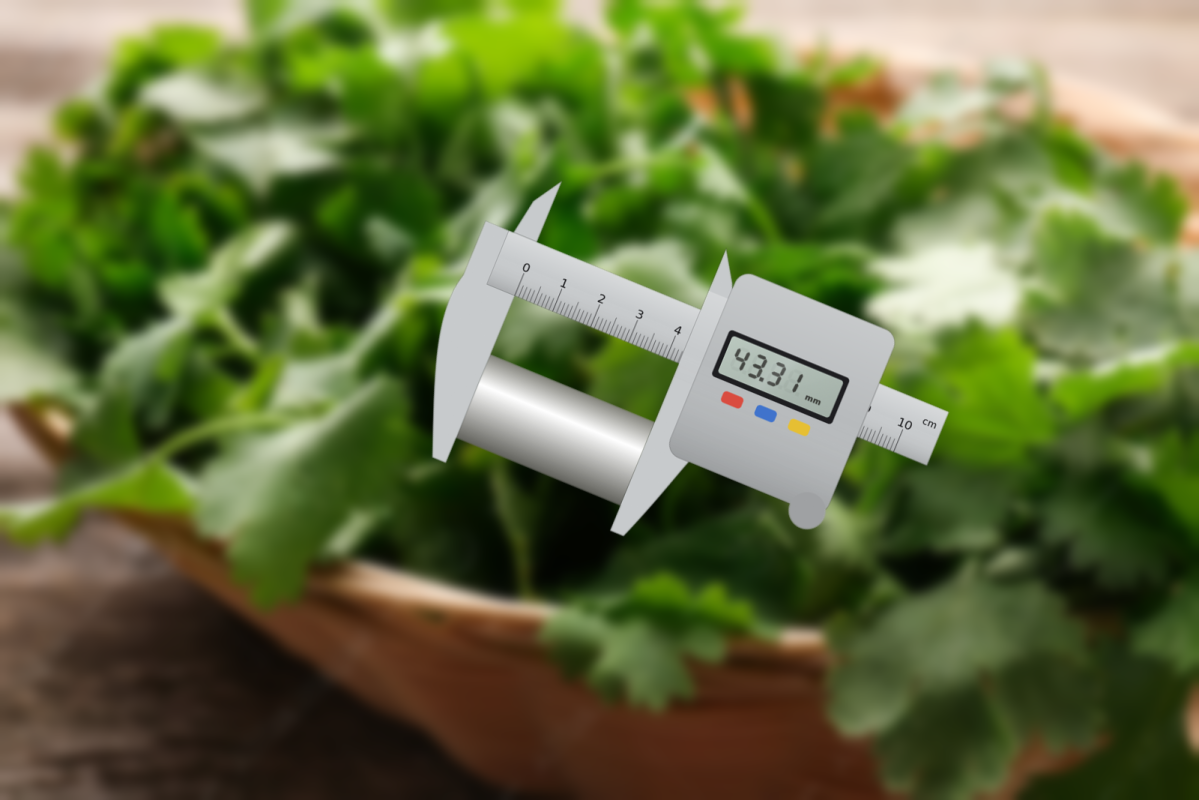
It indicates 43.31 mm
